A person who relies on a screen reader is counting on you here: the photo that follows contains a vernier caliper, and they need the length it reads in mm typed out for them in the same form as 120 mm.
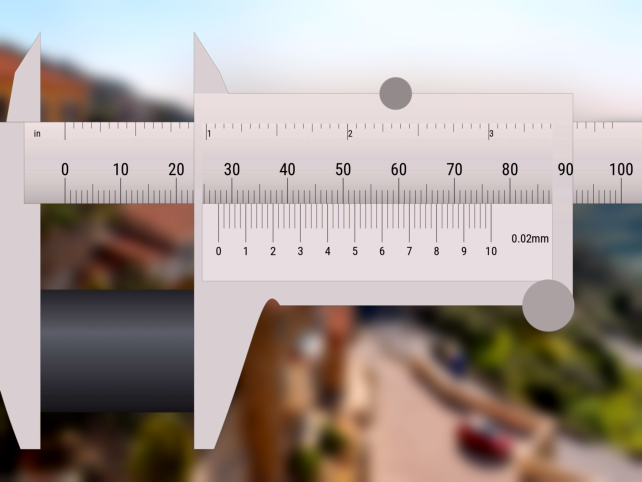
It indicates 27.6 mm
